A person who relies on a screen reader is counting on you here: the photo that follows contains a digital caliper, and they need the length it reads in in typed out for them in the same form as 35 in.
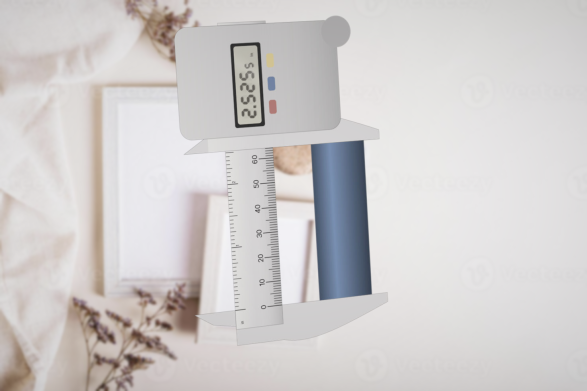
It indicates 2.5255 in
